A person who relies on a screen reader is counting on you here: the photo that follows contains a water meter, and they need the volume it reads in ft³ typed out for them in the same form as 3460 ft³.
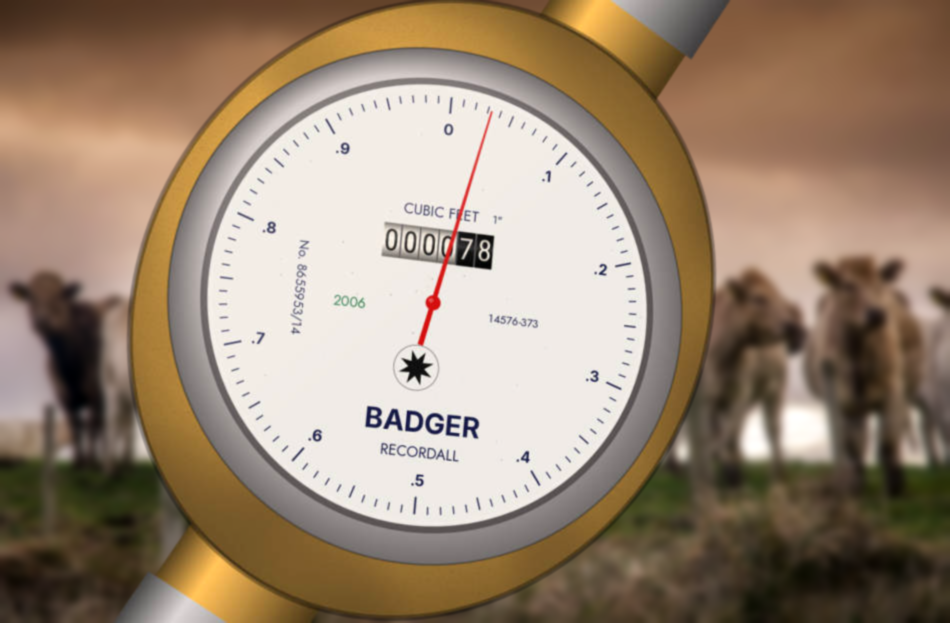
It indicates 78.03 ft³
